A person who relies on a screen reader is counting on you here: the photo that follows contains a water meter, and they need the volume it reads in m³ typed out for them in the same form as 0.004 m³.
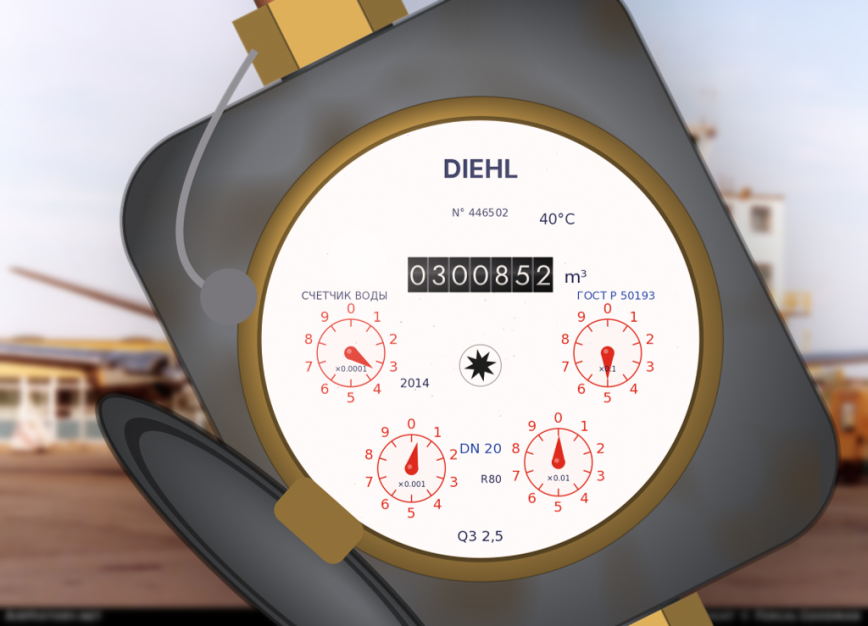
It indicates 300852.5003 m³
